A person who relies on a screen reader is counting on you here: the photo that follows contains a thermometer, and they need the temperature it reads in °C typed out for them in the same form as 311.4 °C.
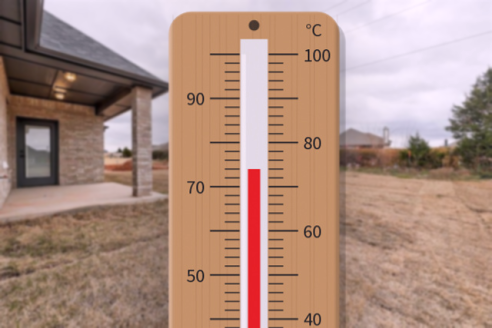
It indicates 74 °C
